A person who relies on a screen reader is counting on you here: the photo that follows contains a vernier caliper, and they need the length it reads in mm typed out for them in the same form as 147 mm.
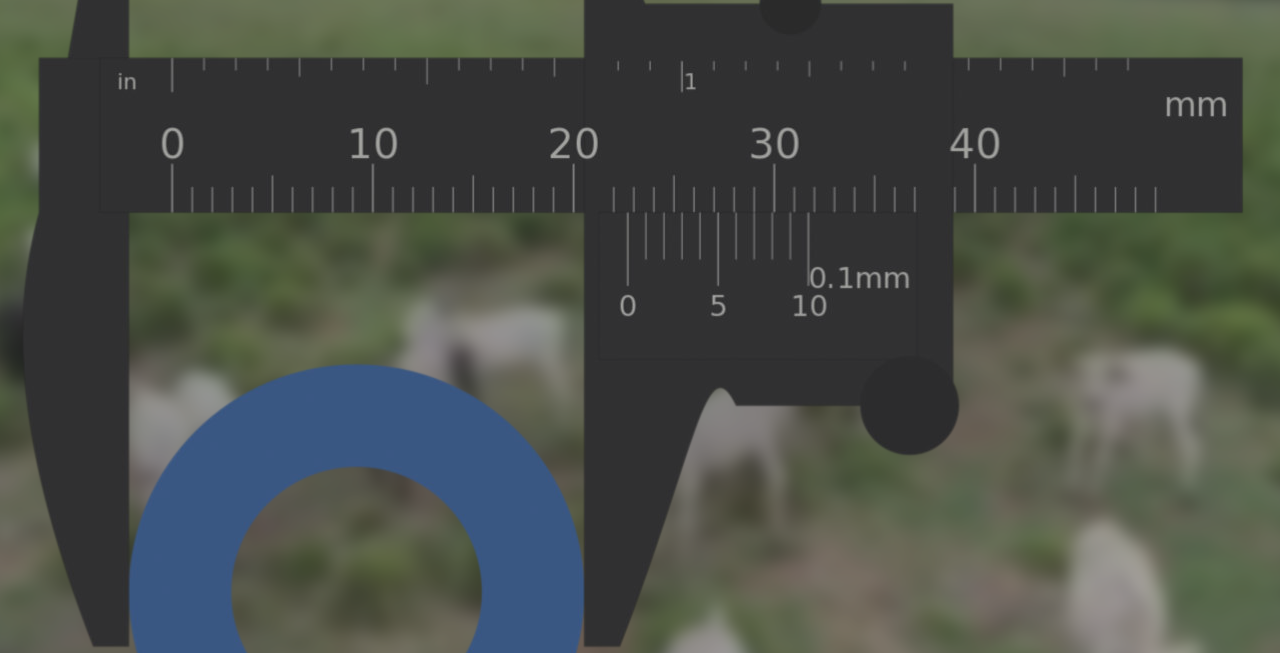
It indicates 22.7 mm
